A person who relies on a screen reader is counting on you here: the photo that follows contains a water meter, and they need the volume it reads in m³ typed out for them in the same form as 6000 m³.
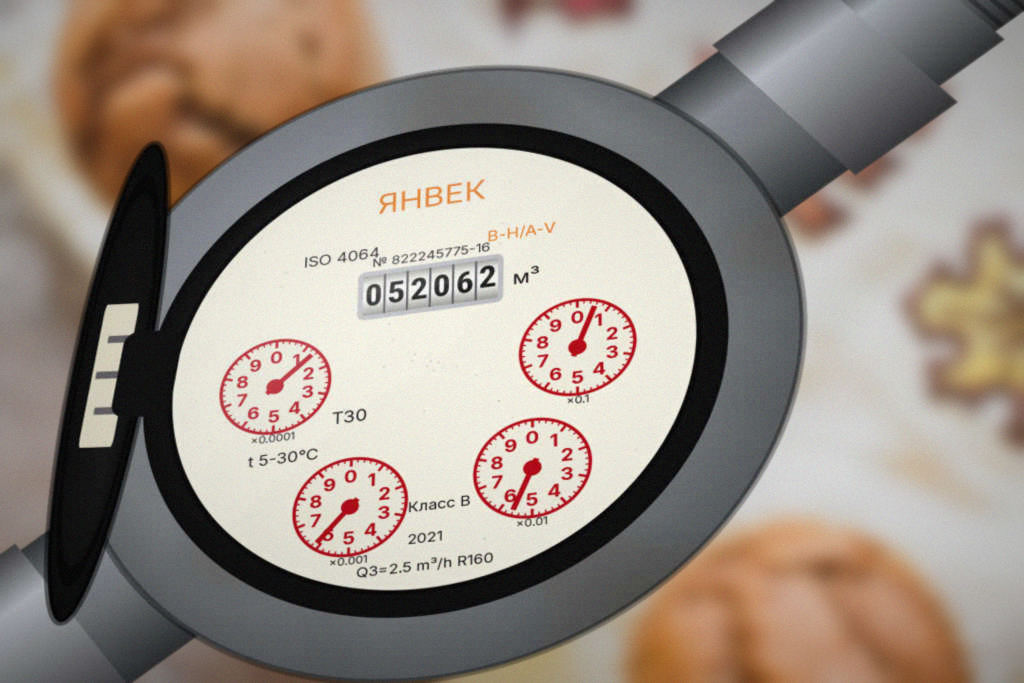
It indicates 52062.0561 m³
